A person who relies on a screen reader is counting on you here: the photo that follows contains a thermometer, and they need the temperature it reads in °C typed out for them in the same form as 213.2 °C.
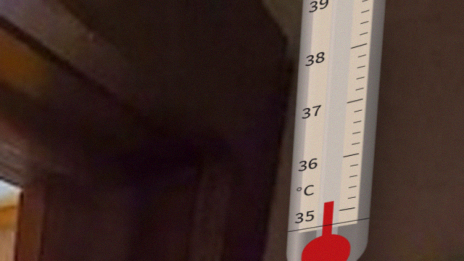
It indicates 35.2 °C
